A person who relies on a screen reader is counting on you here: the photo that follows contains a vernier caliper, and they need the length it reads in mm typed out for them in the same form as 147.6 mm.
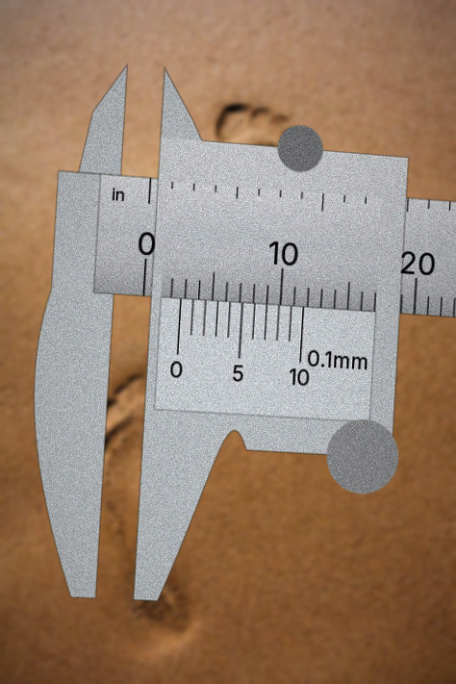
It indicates 2.7 mm
